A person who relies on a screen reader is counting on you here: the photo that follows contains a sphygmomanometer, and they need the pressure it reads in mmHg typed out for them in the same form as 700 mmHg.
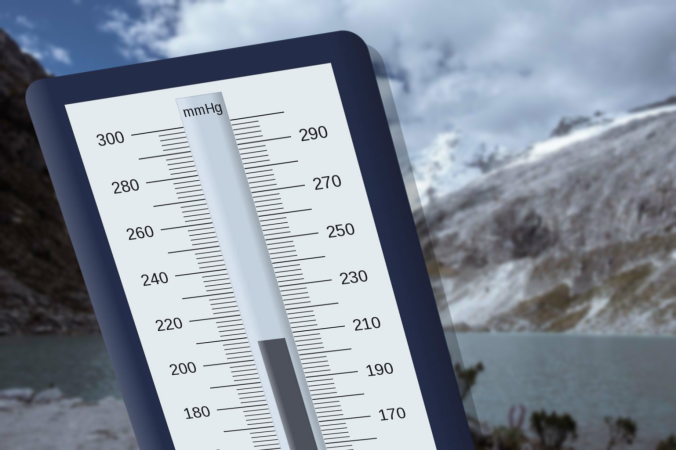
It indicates 208 mmHg
